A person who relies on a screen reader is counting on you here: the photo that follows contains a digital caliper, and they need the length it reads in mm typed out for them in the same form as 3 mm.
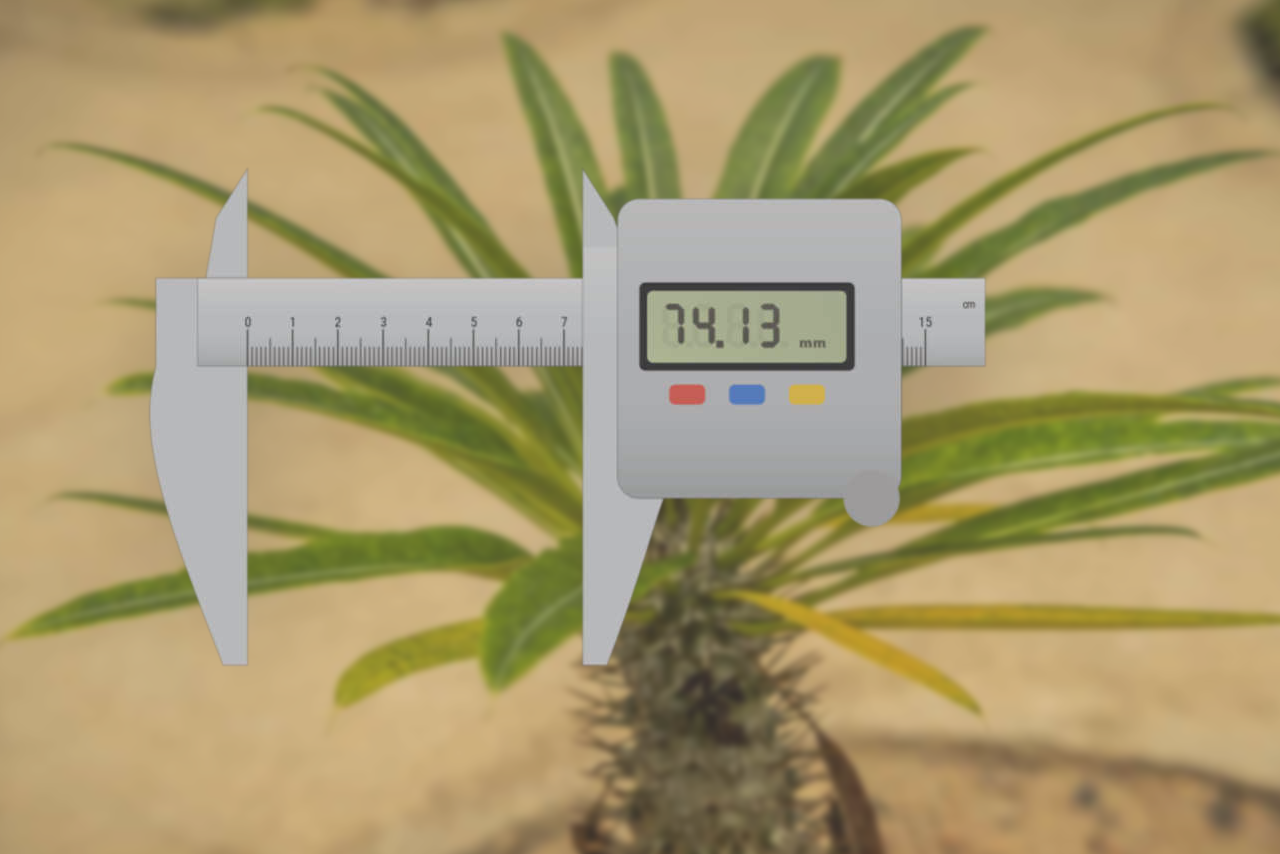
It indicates 74.13 mm
